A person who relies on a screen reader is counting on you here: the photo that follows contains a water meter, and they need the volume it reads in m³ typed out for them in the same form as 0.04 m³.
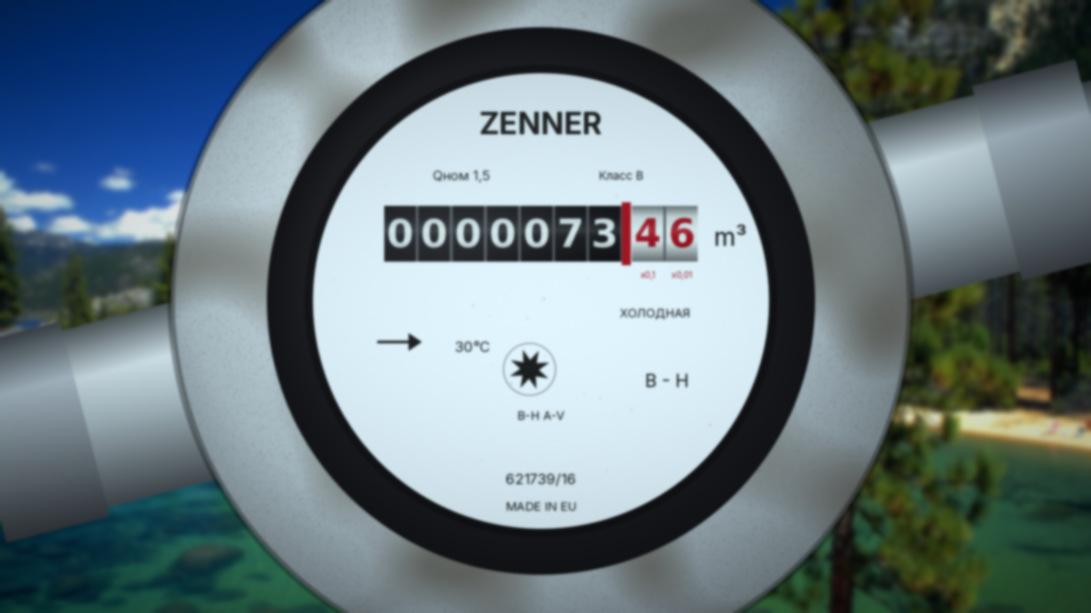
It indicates 73.46 m³
